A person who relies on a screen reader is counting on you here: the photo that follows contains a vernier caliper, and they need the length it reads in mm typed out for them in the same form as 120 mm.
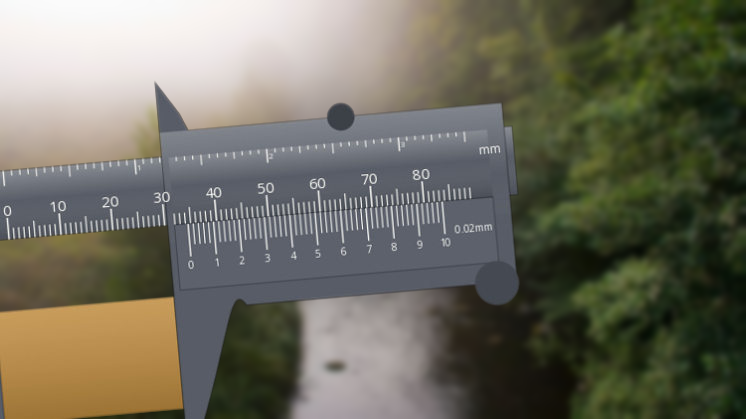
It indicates 34.5 mm
